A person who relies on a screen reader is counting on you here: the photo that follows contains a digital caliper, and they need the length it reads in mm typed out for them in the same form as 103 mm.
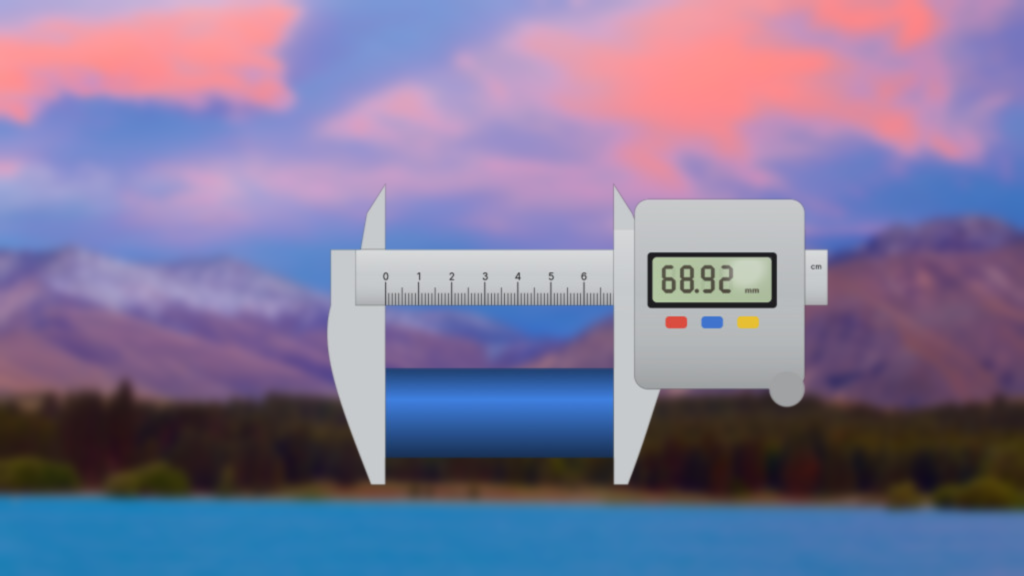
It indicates 68.92 mm
